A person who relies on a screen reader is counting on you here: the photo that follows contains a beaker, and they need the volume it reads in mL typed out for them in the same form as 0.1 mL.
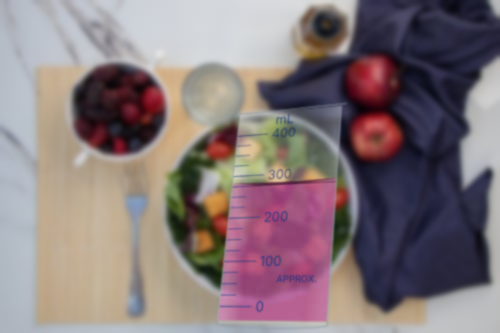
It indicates 275 mL
